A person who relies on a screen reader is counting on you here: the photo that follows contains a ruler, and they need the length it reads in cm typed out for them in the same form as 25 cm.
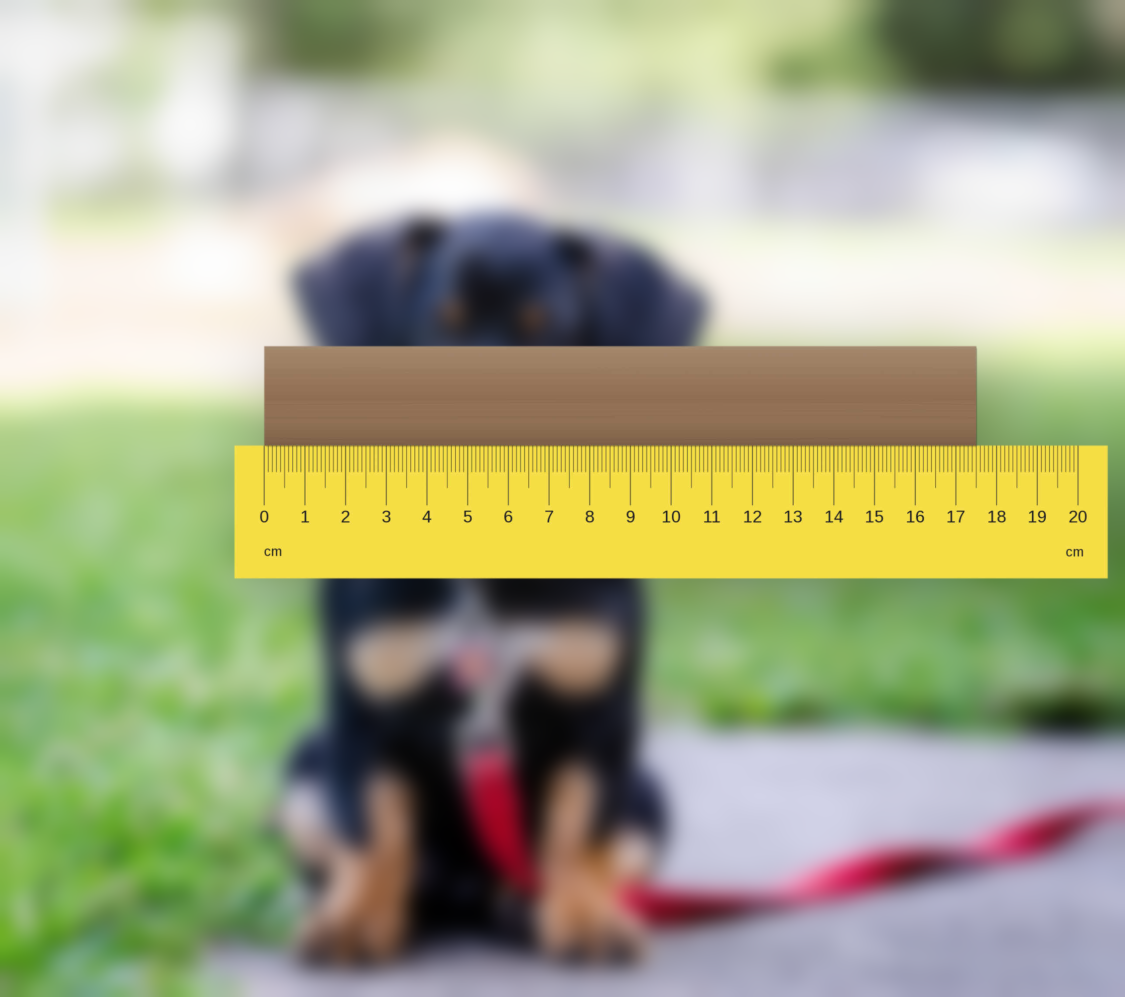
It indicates 17.5 cm
